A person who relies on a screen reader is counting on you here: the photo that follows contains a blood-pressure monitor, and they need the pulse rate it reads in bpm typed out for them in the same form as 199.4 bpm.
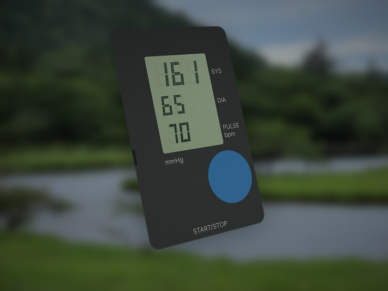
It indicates 70 bpm
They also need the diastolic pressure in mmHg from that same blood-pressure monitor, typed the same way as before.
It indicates 65 mmHg
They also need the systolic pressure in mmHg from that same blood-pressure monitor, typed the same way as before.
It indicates 161 mmHg
